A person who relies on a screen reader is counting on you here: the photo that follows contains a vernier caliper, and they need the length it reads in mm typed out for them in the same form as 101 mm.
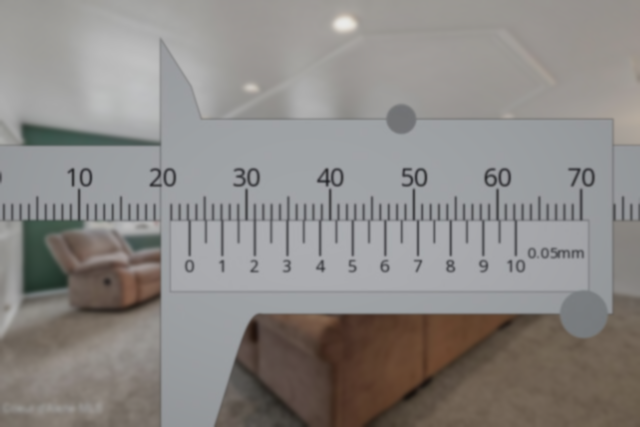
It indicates 23.2 mm
